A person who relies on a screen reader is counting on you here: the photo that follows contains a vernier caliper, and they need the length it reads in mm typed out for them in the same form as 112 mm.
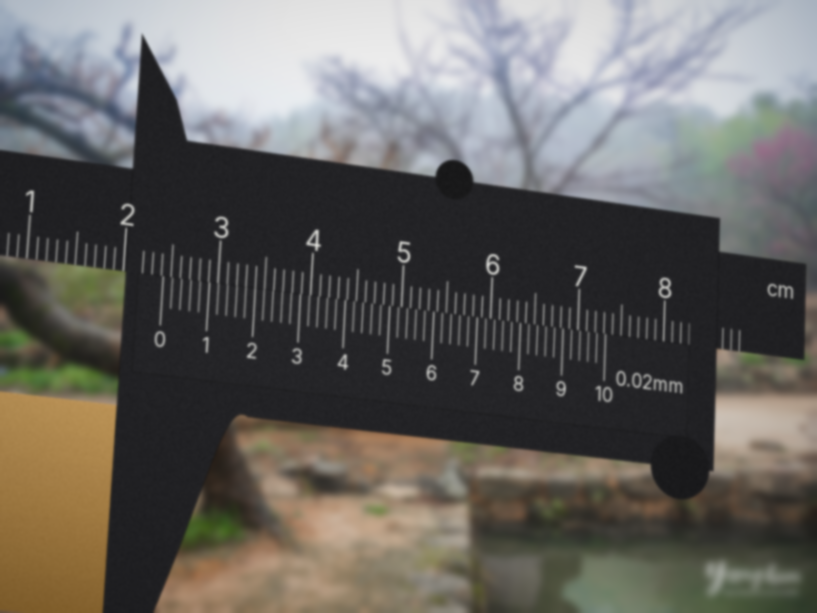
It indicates 24.2 mm
